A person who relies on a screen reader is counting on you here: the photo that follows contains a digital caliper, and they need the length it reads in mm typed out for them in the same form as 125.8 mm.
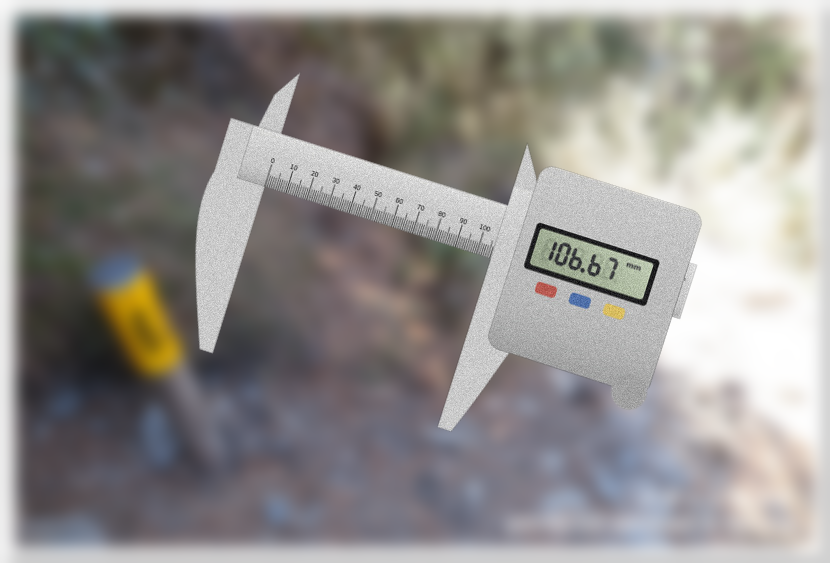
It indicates 106.67 mm
